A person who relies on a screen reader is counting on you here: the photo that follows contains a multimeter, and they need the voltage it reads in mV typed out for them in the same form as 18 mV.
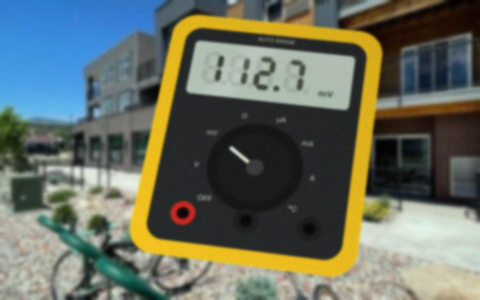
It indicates 112.7 mV
